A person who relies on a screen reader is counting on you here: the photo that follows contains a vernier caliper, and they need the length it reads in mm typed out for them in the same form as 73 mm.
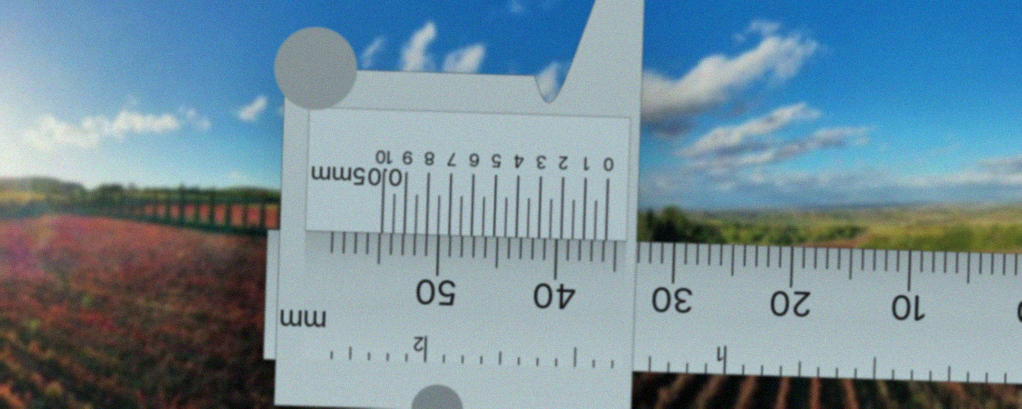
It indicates 35.8 mm
